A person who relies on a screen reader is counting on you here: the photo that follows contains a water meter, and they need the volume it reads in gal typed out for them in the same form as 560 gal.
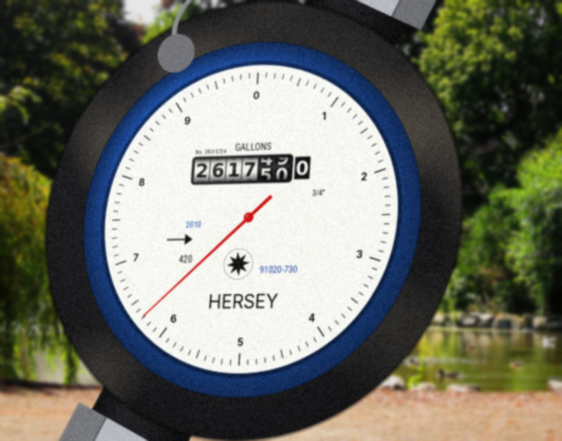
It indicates 2617496.3 gal
